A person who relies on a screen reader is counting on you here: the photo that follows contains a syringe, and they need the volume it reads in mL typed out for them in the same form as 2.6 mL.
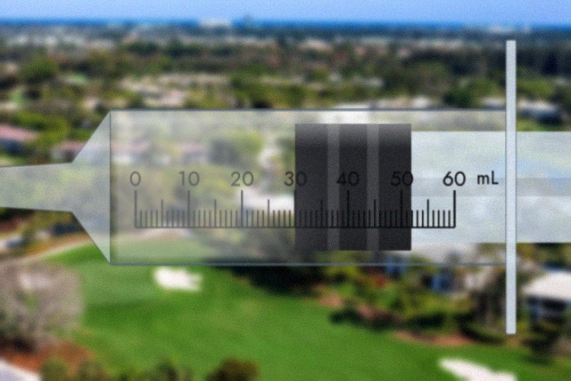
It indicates 30 mL
